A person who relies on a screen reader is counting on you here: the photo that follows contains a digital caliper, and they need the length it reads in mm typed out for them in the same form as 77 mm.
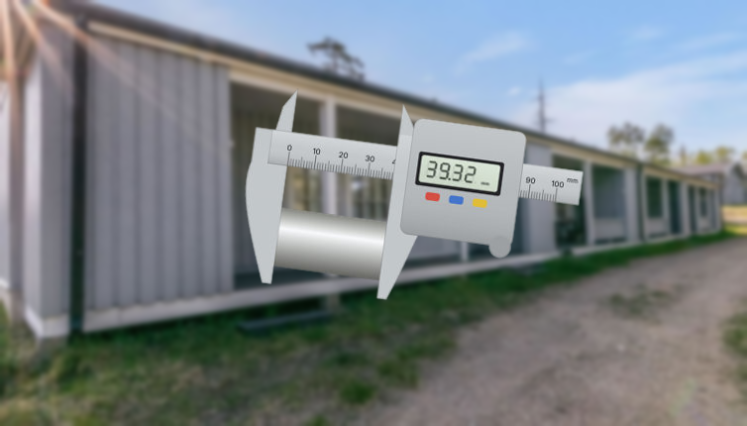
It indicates 39.32 mm
